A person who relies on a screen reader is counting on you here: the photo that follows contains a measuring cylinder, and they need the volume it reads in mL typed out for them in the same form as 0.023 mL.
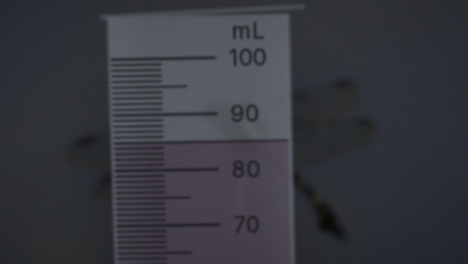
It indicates 85 mL
